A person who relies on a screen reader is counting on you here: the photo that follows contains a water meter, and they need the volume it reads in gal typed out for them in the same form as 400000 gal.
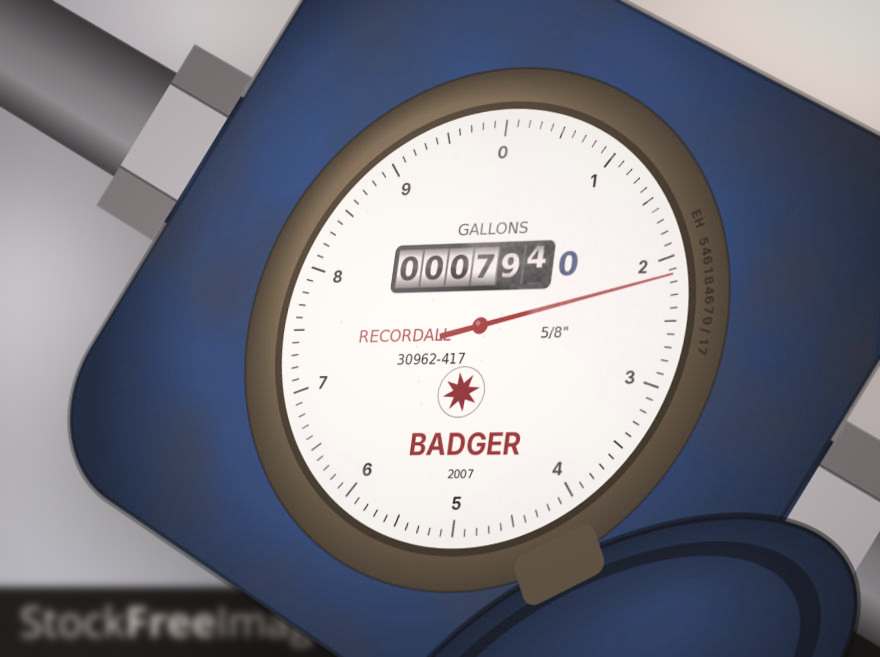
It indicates 7942.1 gal
